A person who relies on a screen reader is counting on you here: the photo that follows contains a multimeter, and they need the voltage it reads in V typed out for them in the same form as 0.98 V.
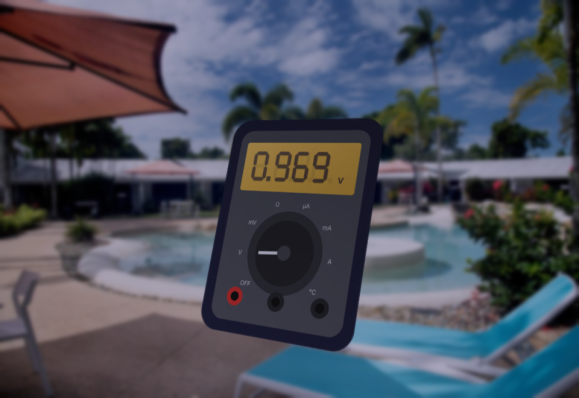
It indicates 0.969 V
